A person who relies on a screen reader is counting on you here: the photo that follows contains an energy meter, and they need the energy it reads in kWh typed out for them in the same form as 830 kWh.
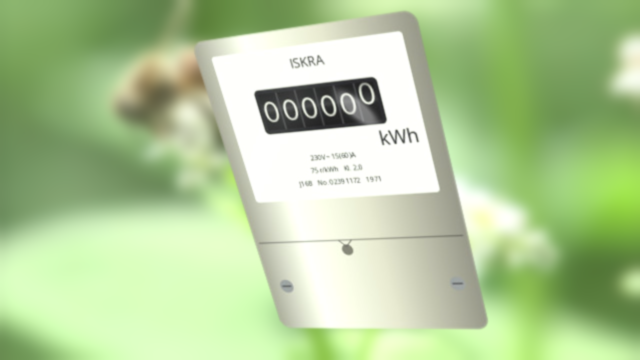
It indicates 0 kWh
